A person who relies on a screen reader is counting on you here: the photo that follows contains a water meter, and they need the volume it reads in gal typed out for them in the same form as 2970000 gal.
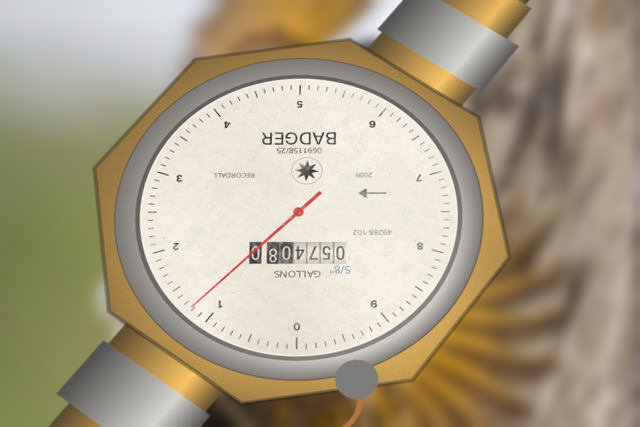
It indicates 574081.2 gal
